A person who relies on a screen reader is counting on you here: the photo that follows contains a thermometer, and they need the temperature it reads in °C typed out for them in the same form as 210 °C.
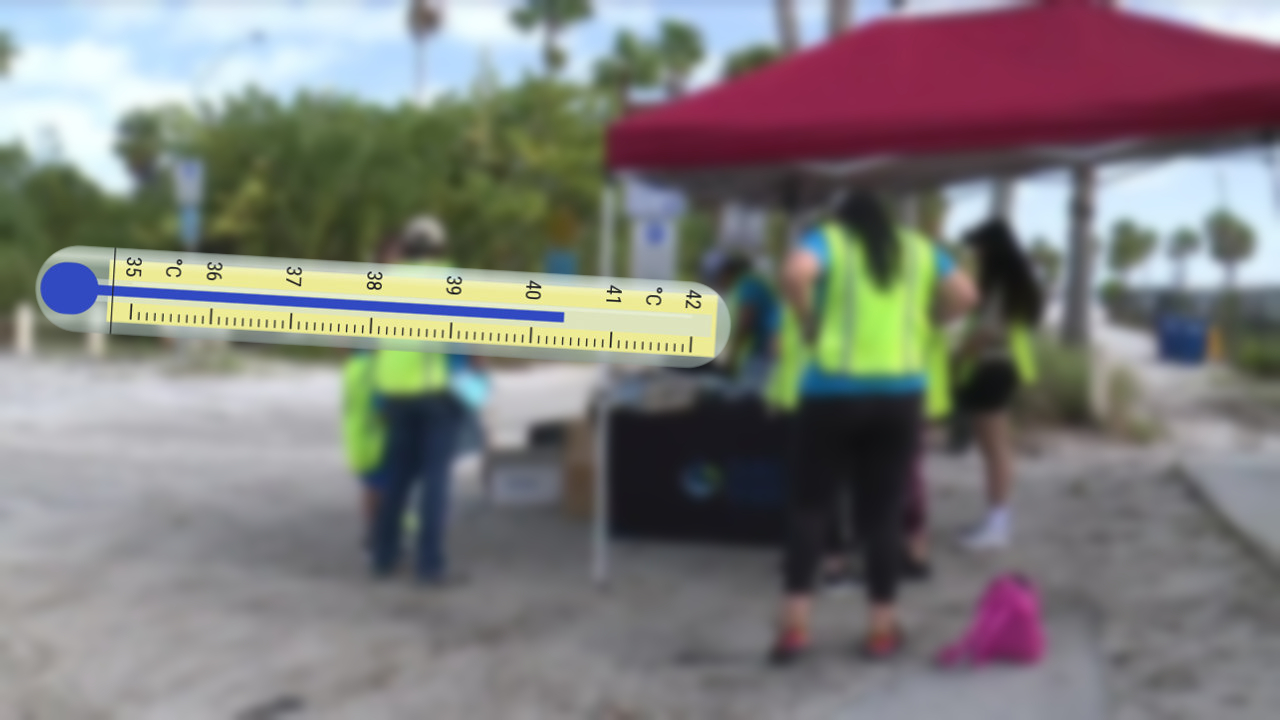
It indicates 40.4 °C
